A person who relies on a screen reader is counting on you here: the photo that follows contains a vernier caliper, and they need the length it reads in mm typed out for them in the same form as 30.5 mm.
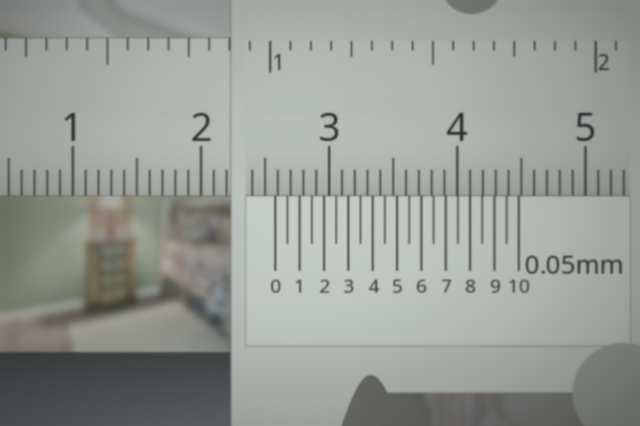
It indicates 25.8 mm
